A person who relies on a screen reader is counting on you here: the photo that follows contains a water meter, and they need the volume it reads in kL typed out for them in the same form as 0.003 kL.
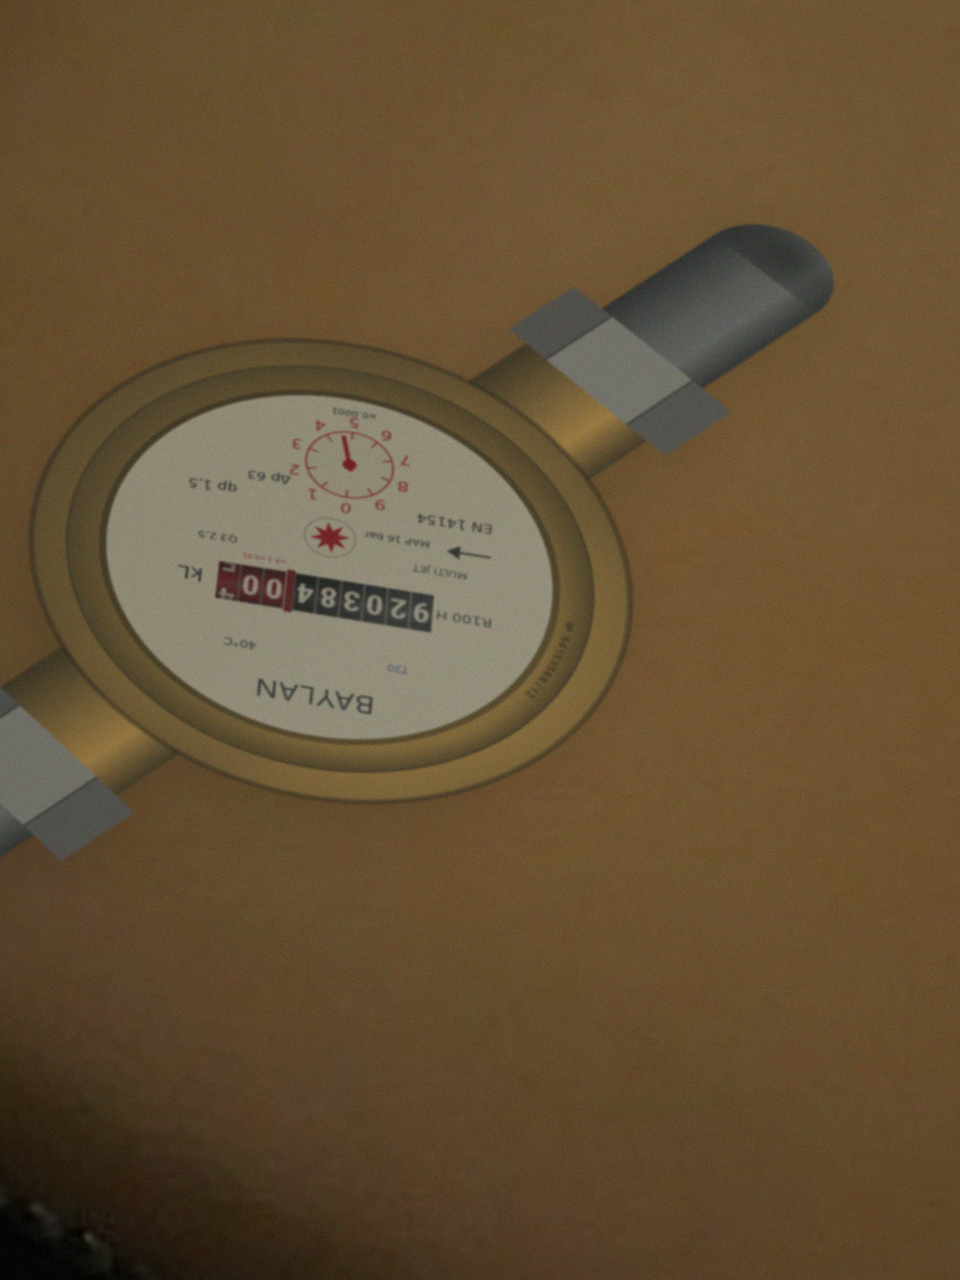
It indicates 920384.0044 kL
